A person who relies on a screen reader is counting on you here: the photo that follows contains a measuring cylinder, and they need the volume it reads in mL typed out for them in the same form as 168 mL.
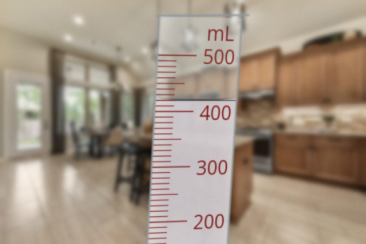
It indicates 420 mL
